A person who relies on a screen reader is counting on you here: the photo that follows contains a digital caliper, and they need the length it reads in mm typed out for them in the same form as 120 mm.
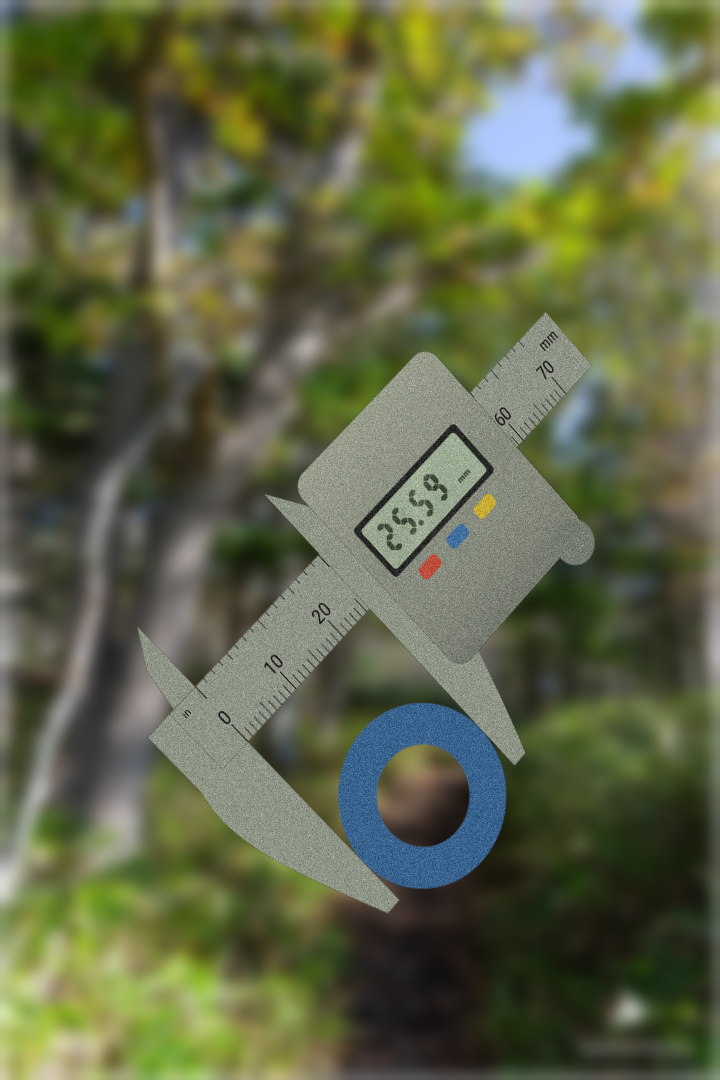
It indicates 25.59 mm
